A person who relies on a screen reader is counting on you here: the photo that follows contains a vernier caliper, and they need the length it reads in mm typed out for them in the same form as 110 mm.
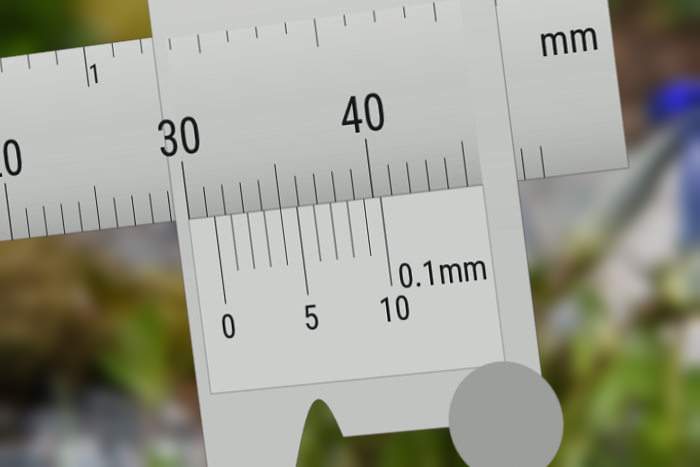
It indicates 31.4 mm
